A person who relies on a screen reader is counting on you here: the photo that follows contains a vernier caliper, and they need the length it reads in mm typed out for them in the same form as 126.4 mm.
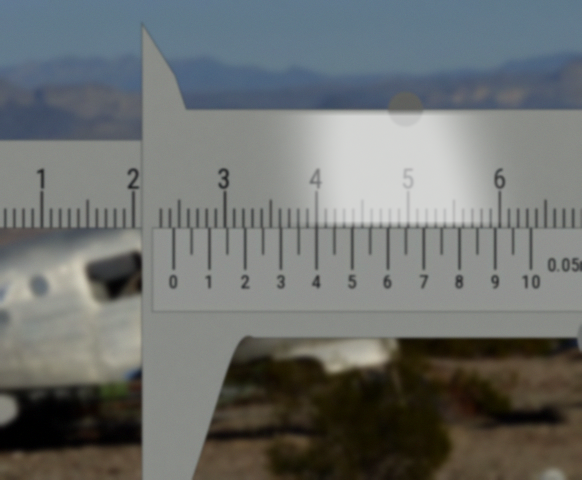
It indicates 24.4 mm
